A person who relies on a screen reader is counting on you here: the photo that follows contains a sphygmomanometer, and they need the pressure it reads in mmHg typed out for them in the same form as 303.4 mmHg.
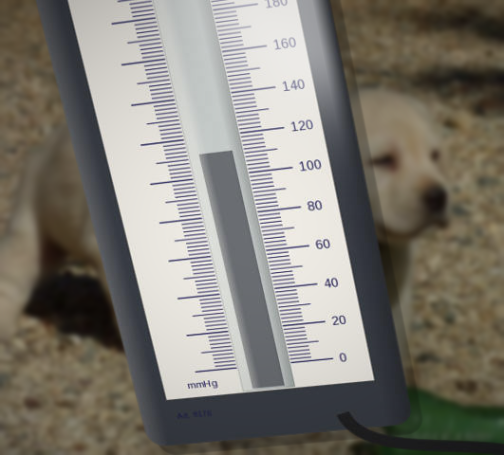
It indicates 112 mmHg
